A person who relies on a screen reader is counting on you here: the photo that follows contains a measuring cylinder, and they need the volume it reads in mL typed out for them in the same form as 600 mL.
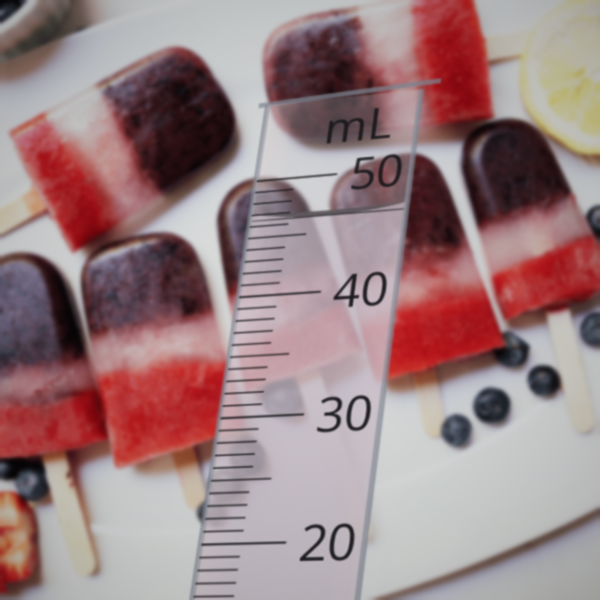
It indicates 46.5 mL
